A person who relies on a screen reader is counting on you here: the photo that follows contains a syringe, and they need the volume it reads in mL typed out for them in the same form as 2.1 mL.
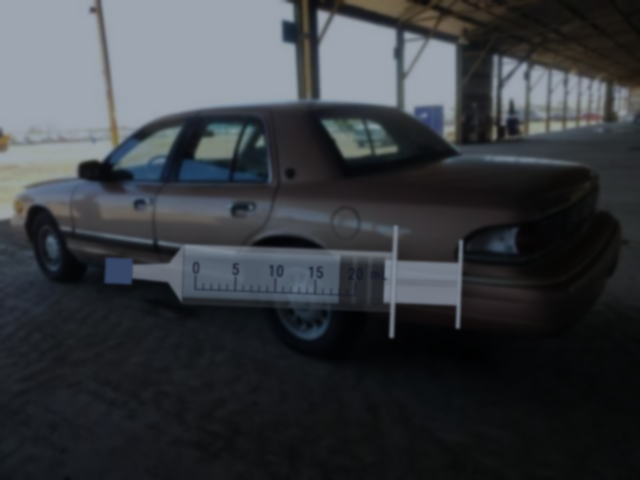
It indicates 18 mL
